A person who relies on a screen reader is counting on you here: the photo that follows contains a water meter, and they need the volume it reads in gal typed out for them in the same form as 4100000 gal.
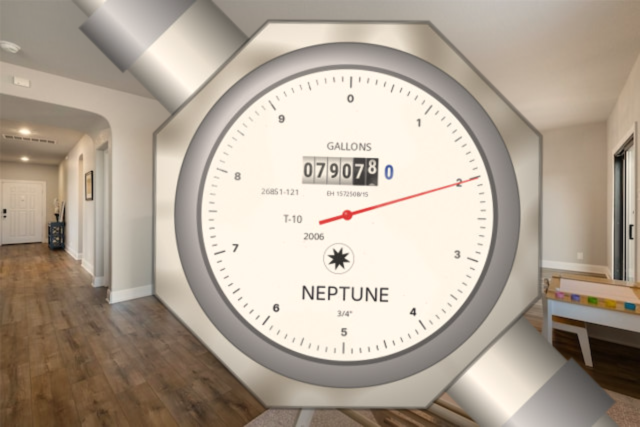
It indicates 790782.0 gal
